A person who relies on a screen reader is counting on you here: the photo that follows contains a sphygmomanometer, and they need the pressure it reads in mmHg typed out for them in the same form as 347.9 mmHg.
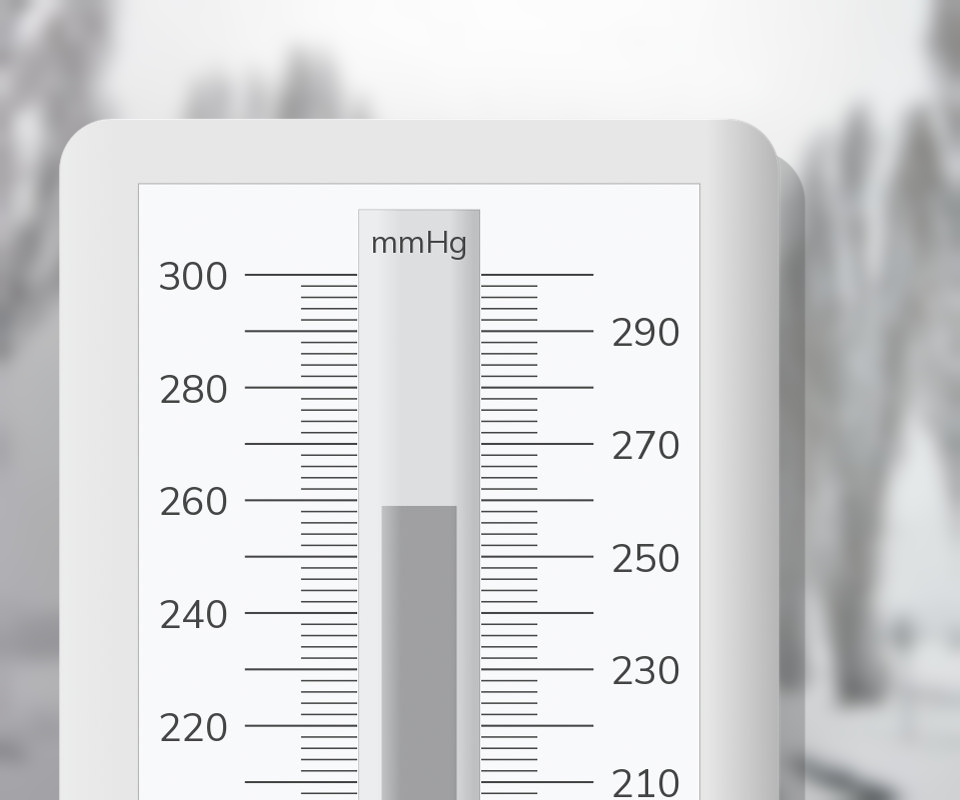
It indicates 259 mmHg
